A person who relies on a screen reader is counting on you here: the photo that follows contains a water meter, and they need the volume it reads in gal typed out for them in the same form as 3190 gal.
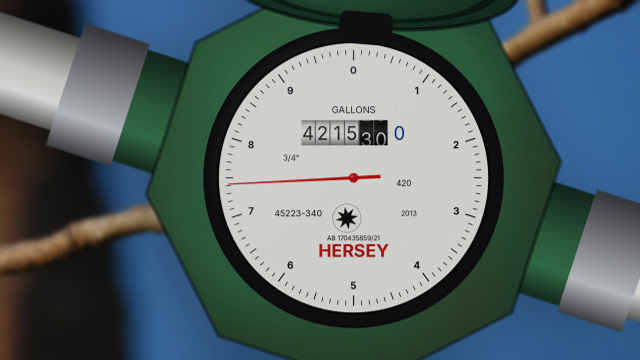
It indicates 4215297.4 gal
